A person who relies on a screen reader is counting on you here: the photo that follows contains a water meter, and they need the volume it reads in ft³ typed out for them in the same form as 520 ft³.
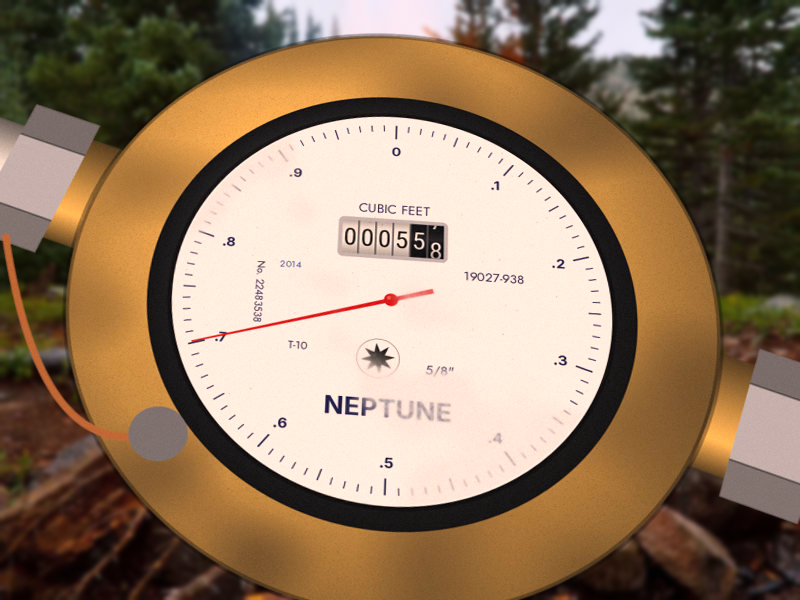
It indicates 557.70 ft³
